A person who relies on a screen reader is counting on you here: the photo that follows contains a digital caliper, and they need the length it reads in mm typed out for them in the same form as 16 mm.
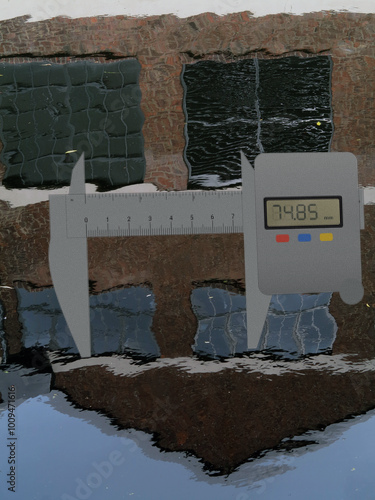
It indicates 74.85 mm
